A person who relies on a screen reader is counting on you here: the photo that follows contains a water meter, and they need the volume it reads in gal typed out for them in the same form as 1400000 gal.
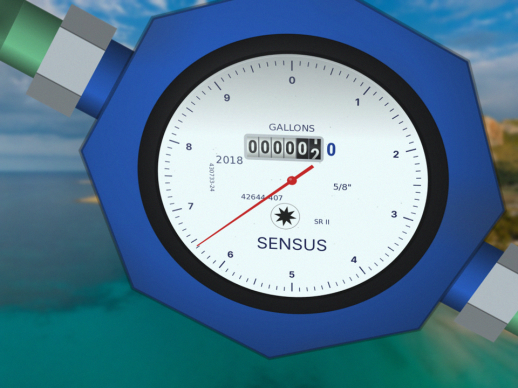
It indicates 16.4 gal
